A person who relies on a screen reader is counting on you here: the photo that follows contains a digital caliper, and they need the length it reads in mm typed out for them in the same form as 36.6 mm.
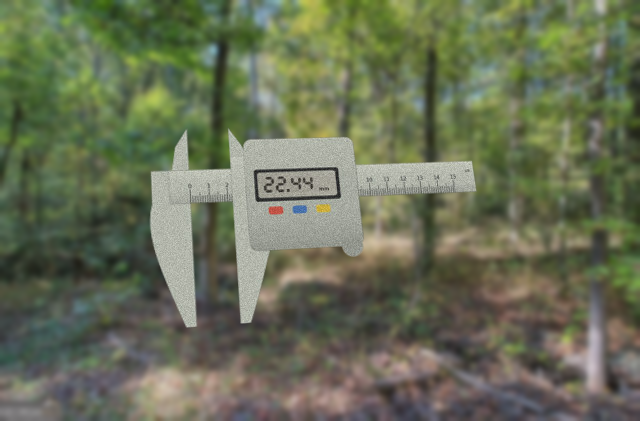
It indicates 22.44 mm
